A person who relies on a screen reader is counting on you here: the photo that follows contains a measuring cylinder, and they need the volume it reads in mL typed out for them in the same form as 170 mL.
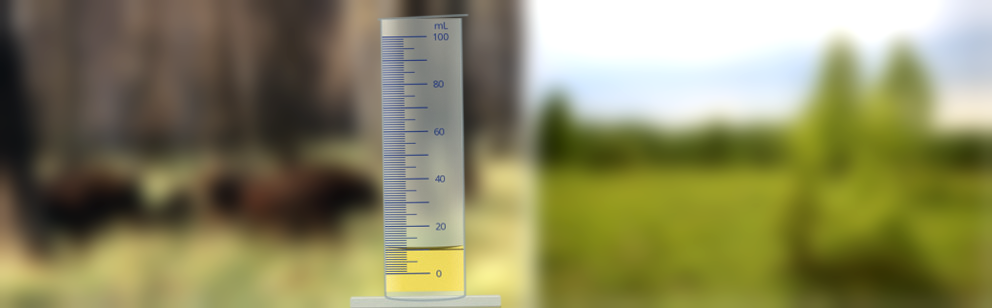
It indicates 10 mL
